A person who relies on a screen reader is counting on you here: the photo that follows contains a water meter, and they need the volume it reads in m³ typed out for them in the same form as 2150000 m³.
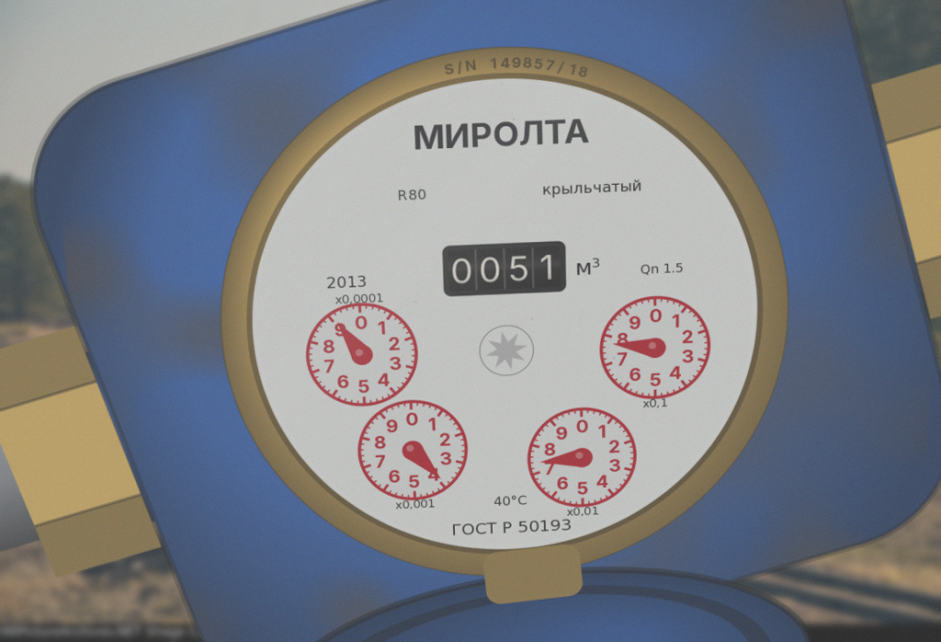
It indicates 51.7739 m³
